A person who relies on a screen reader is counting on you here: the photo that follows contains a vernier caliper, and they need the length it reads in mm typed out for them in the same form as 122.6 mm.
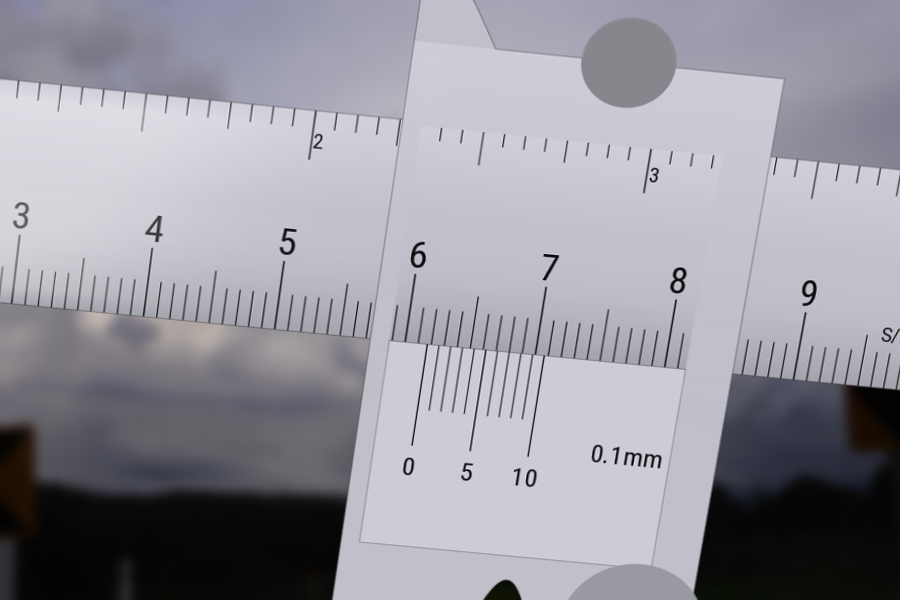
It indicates 61.7 mm
